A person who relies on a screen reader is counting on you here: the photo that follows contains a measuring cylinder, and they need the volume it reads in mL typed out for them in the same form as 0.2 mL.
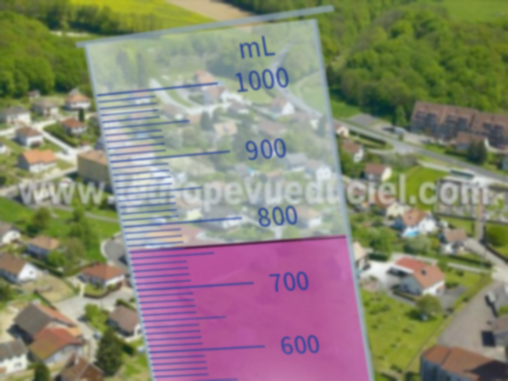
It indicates 760 mL
